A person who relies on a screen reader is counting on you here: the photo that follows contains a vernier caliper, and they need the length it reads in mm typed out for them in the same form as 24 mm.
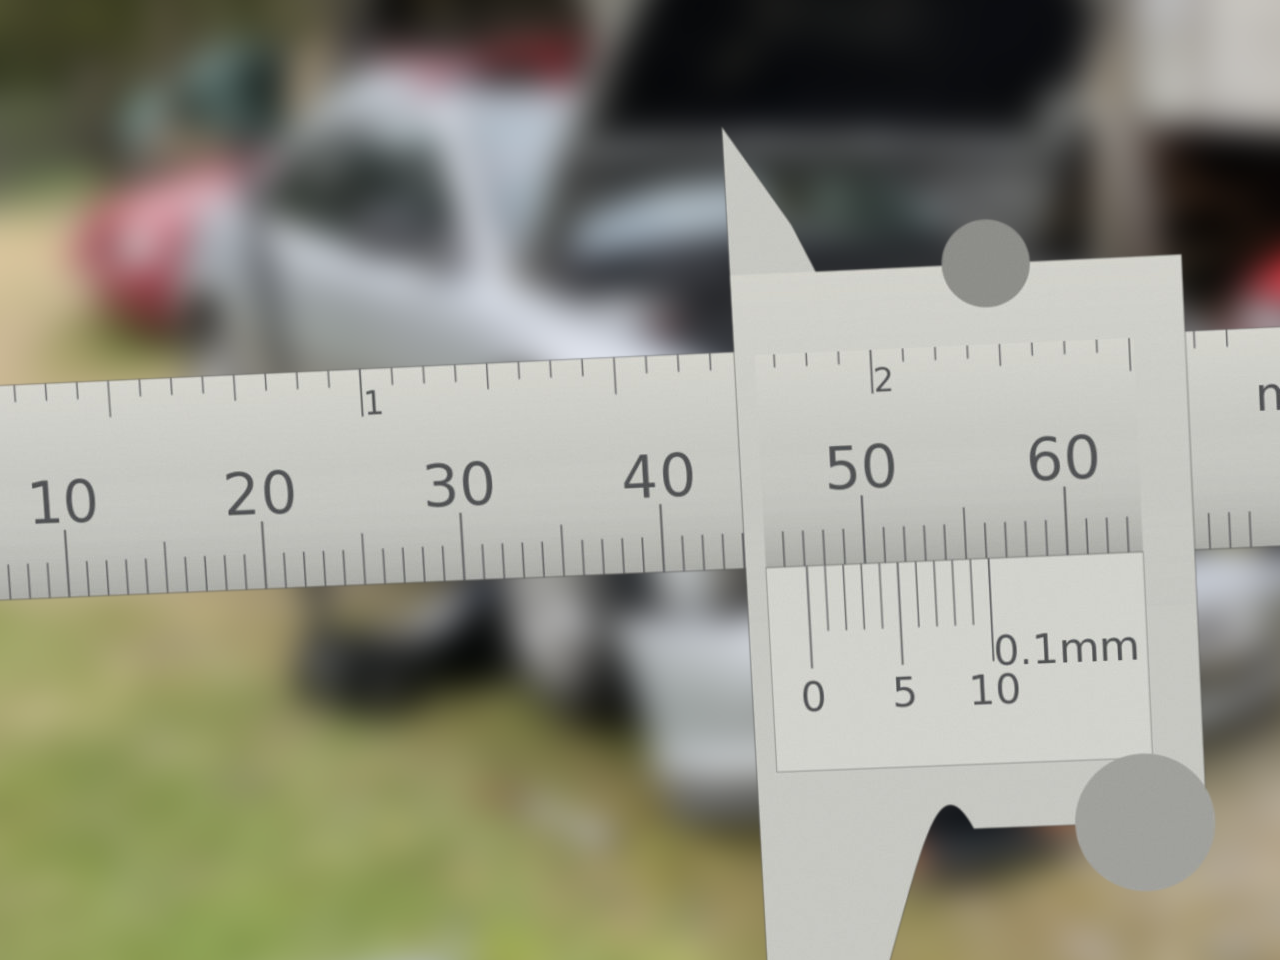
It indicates 47.1 mm
